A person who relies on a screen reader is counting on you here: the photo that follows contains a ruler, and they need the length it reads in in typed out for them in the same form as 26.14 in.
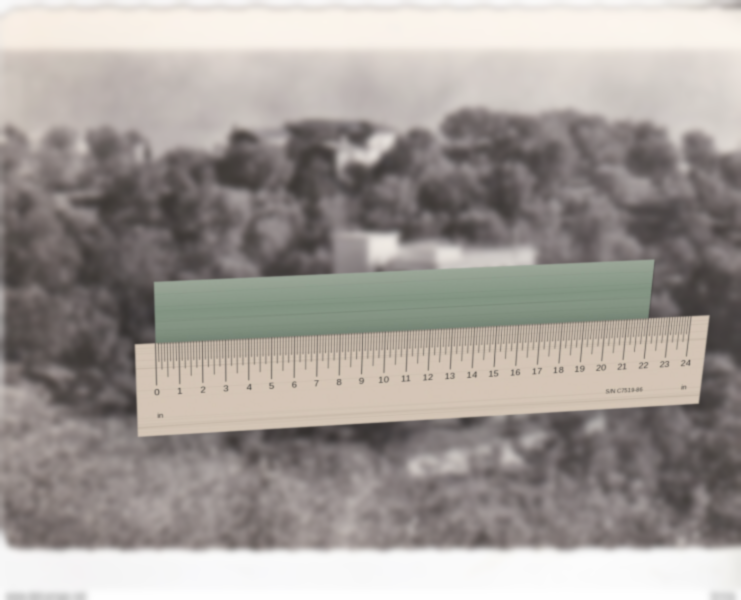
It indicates 22 in
